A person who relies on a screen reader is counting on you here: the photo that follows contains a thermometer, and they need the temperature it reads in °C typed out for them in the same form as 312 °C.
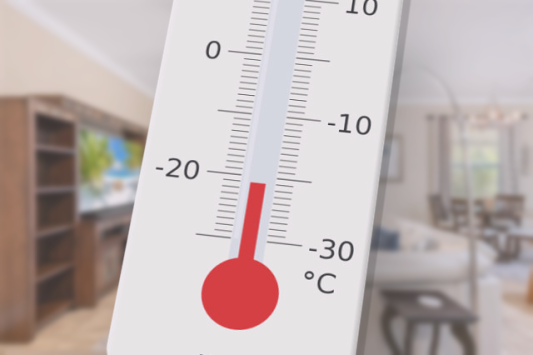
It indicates -21 °C
